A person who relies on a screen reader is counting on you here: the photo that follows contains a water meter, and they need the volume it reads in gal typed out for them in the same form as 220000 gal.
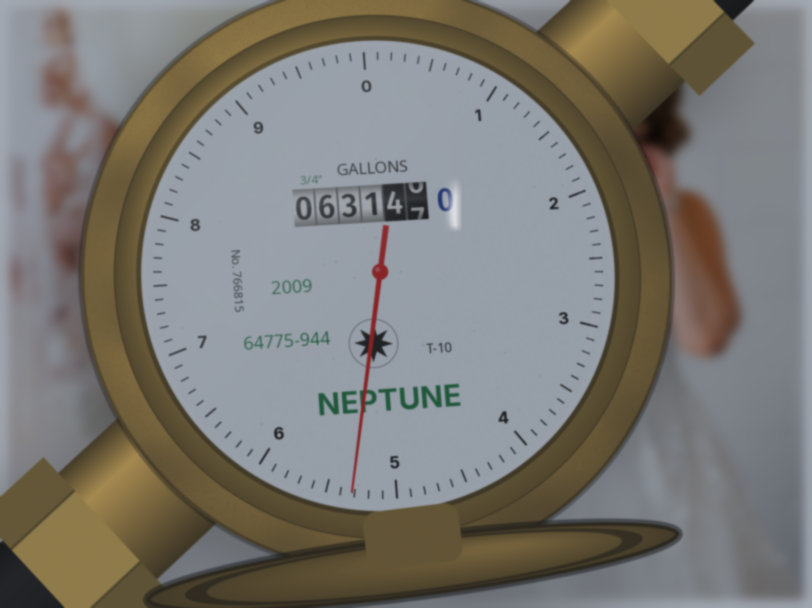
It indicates 631465.3 gal
